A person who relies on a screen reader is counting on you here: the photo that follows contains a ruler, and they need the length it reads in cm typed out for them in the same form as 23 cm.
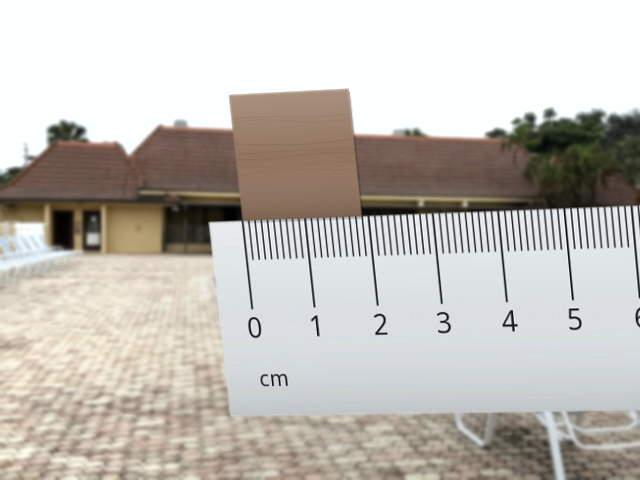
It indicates 1.9 cm
